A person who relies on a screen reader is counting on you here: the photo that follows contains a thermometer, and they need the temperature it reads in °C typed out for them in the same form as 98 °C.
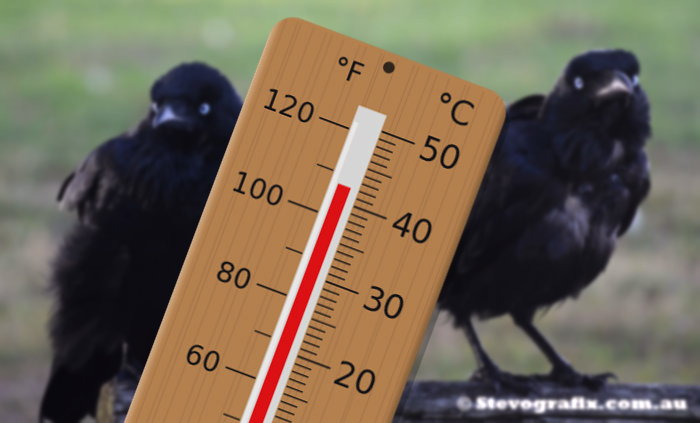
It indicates 42 °C
